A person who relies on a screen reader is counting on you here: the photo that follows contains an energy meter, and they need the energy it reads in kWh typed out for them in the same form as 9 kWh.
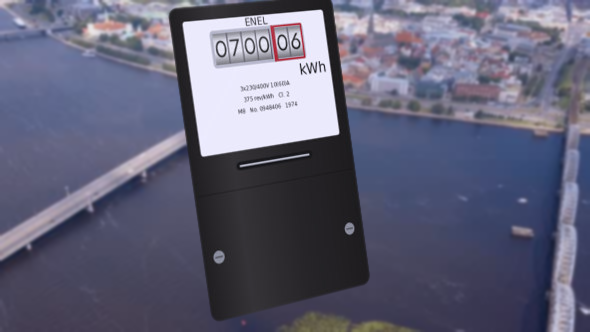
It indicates 700.06 kWh
